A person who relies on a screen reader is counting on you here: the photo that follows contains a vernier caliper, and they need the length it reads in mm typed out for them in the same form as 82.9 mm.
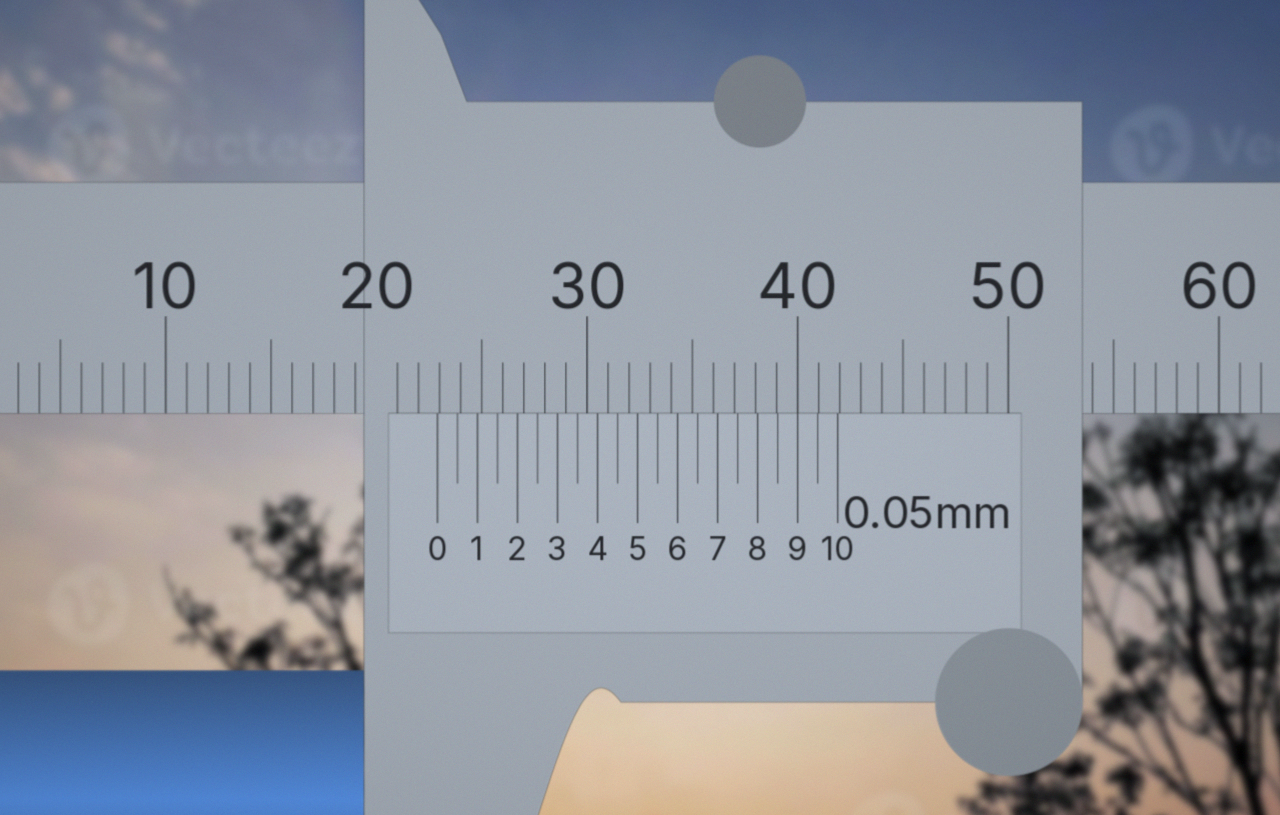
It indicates 22.9 mm
